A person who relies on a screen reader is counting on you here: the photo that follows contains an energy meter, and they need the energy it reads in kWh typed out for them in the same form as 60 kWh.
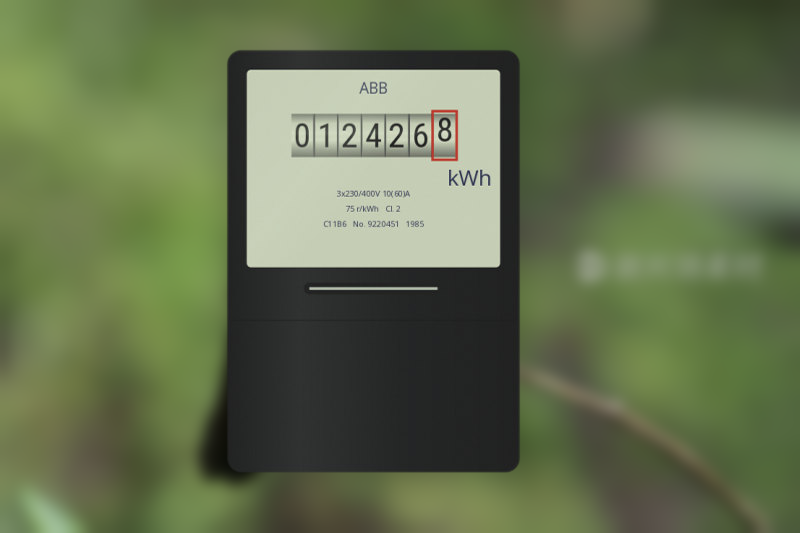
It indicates 12426.8 kWh
